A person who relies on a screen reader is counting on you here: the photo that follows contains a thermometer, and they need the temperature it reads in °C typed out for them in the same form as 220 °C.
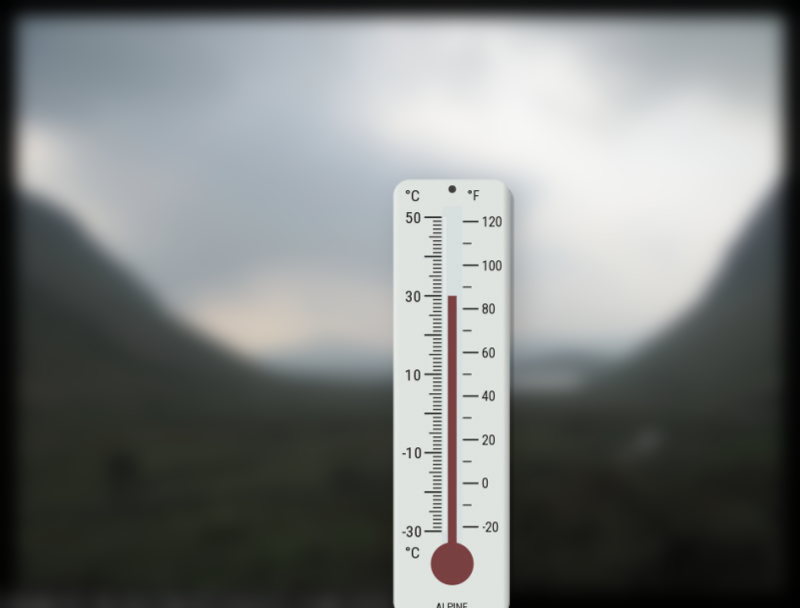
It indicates 30 °C
